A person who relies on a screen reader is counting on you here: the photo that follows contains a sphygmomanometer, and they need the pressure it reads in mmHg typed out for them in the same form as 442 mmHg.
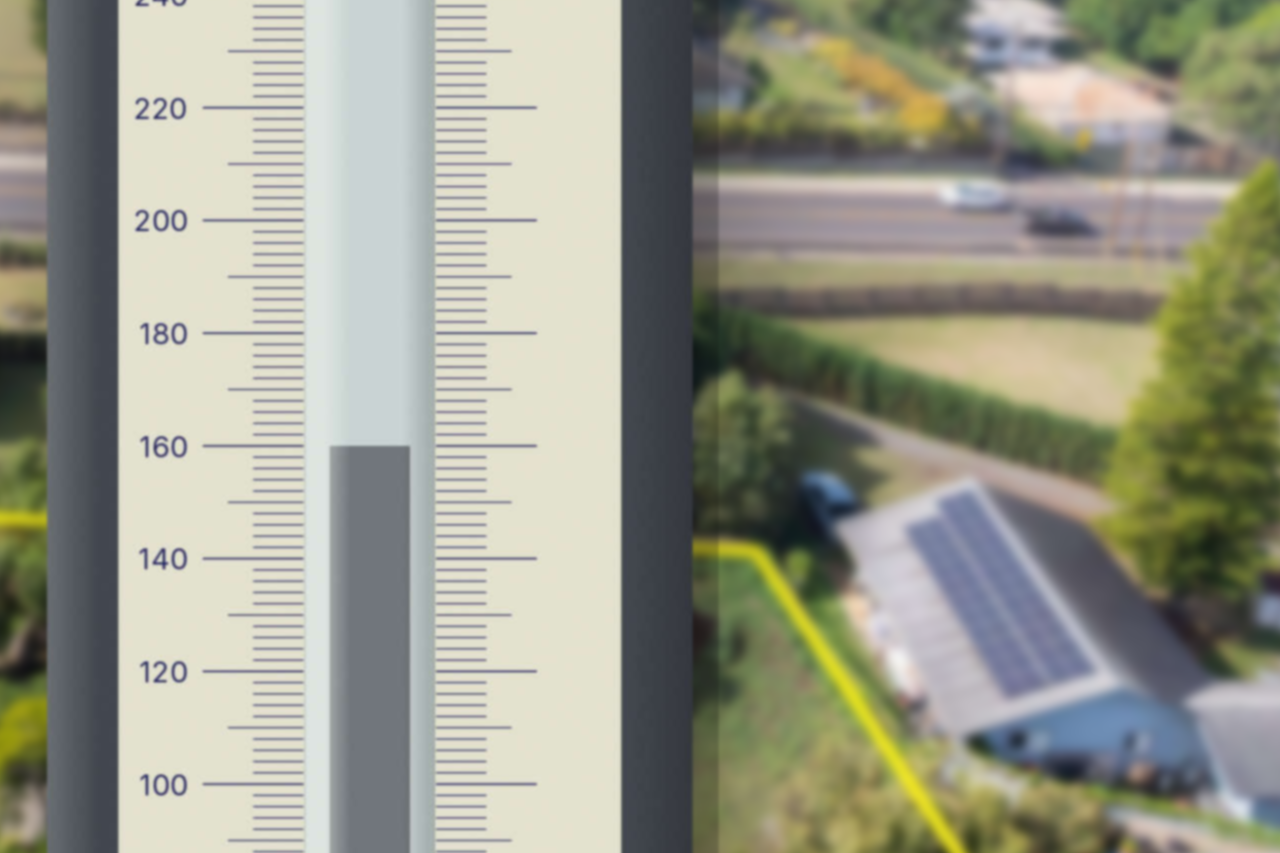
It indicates 160 mmHg
